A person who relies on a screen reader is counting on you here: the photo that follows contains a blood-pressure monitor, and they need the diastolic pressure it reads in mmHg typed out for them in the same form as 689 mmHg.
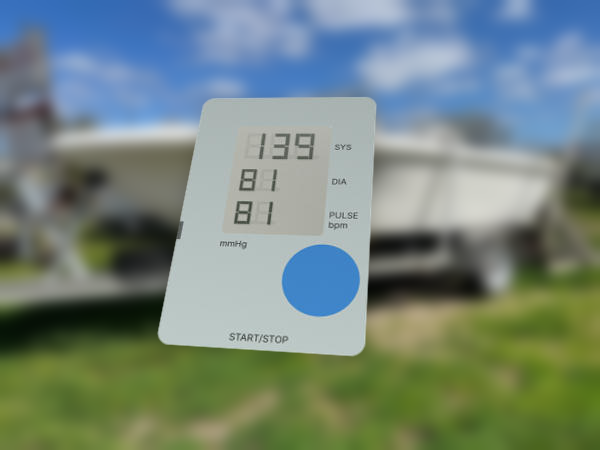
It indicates 81 mmHg
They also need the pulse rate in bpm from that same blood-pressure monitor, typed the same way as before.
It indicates 81 bpm
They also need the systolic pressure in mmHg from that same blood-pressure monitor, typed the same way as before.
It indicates 139 mmHg
